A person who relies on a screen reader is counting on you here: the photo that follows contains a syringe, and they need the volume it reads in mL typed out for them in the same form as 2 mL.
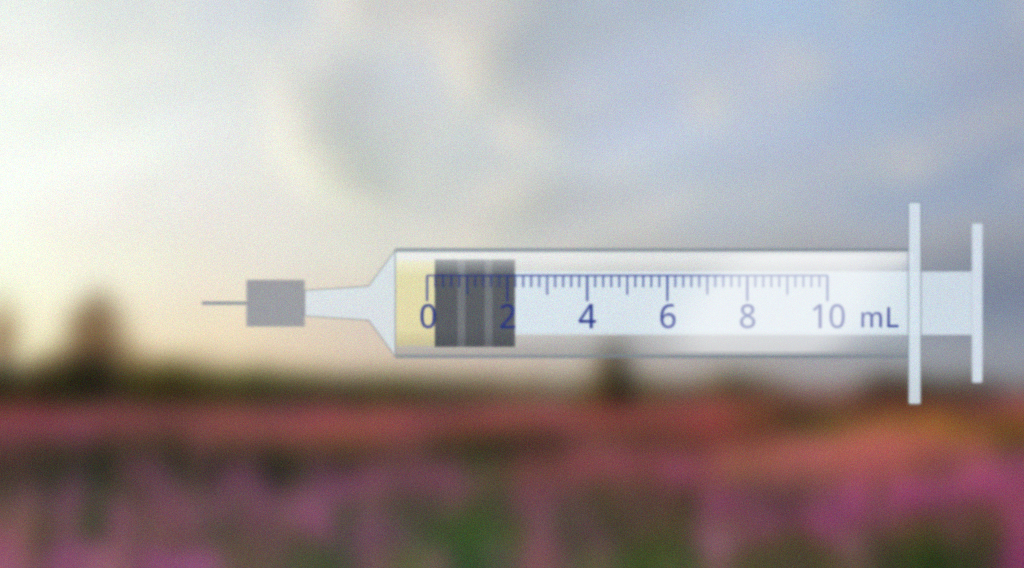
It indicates 0.2 mL
